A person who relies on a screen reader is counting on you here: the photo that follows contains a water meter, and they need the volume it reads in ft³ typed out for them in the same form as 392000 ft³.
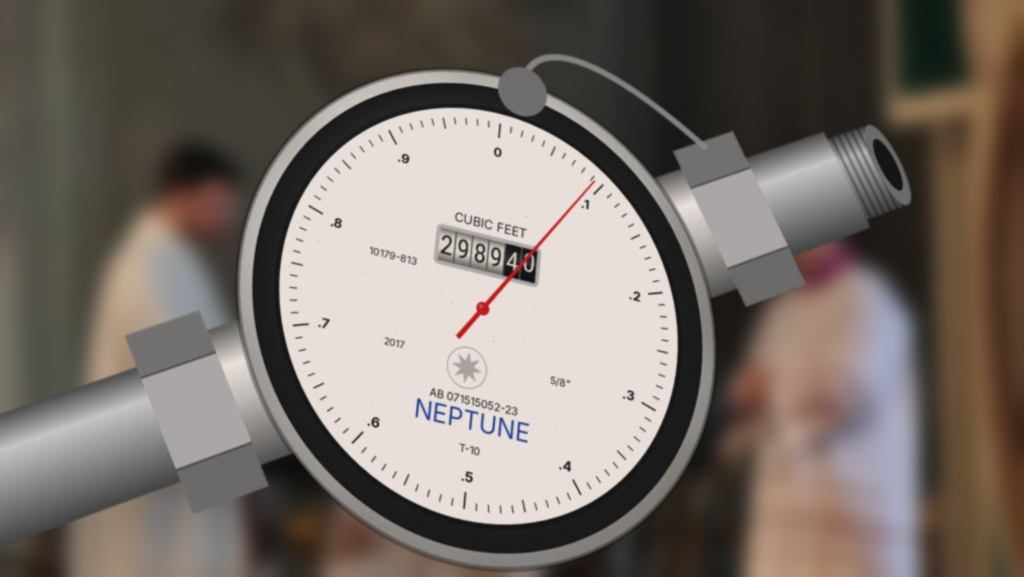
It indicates 298940.09 ft³
